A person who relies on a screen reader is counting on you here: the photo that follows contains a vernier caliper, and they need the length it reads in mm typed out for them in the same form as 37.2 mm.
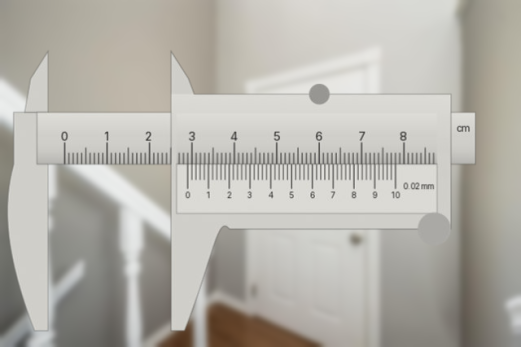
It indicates 29.0 mm
